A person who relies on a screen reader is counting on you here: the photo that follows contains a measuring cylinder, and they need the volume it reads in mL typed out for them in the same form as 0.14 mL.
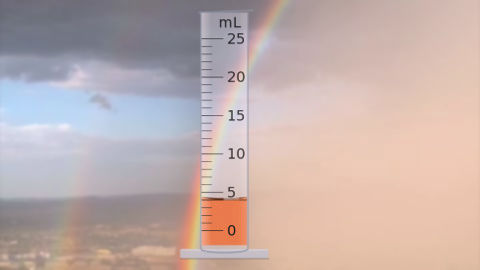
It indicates 4 mL
